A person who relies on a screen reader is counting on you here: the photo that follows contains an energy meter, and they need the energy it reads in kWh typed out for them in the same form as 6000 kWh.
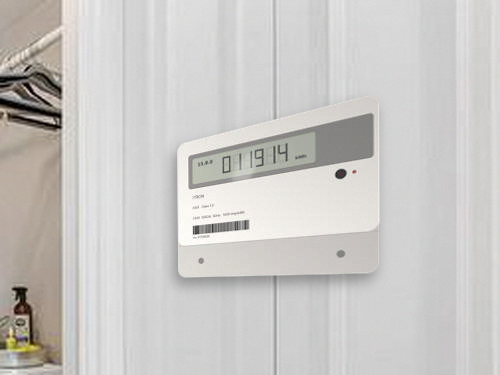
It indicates 11914 kWh
